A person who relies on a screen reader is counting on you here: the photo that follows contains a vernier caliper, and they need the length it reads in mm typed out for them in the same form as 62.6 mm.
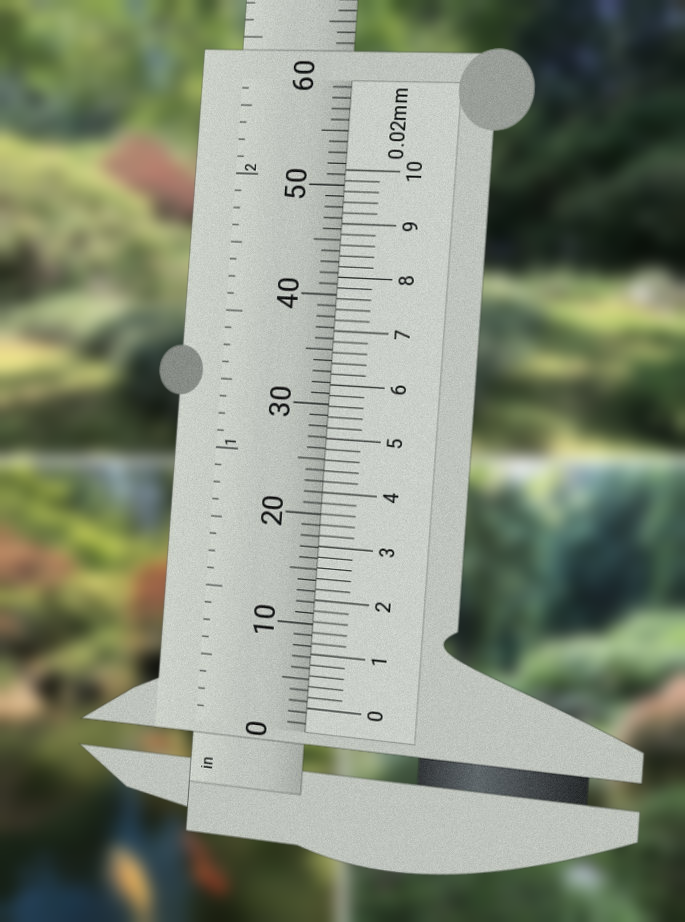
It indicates 2.4 mm
